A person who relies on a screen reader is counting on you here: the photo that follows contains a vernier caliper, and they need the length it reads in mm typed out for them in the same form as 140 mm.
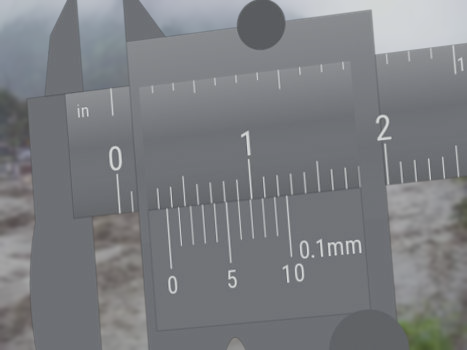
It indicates 3.6 mm
